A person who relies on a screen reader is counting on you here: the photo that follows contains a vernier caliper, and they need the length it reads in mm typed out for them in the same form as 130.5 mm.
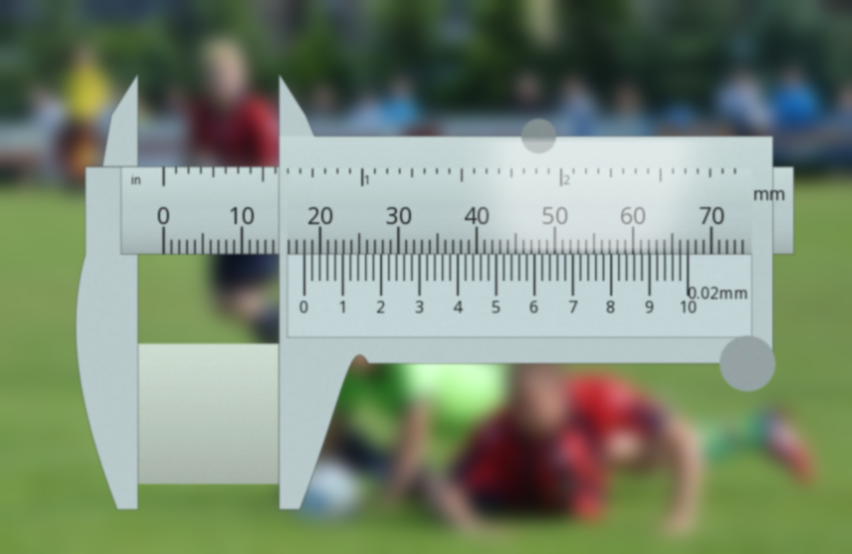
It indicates 18.0 mm
